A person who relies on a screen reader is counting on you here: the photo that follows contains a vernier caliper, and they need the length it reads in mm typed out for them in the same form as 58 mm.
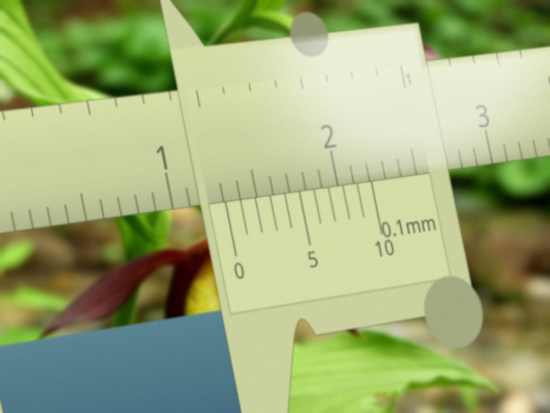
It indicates 13.1 mm
